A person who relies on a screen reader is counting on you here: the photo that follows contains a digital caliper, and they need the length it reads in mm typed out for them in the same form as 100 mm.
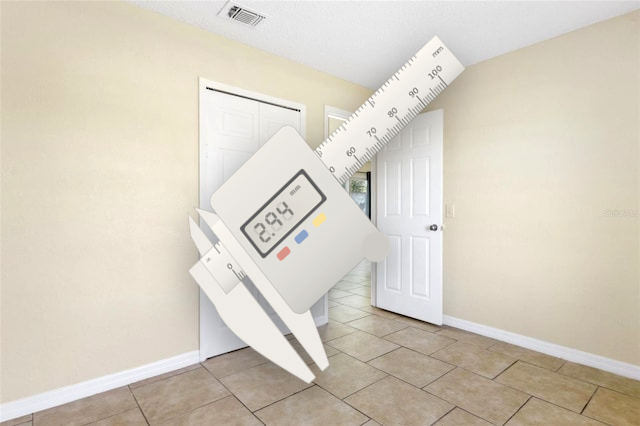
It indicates 2.94 mm
